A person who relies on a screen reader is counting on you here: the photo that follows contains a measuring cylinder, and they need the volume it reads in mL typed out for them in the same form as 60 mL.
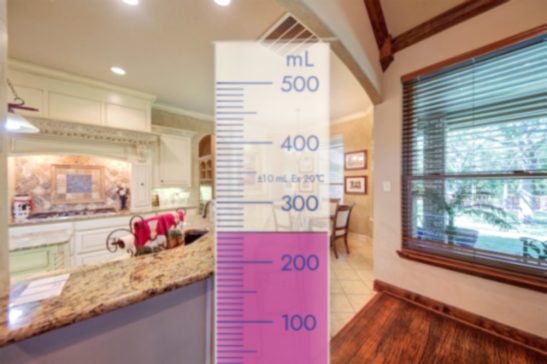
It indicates 250 mL
